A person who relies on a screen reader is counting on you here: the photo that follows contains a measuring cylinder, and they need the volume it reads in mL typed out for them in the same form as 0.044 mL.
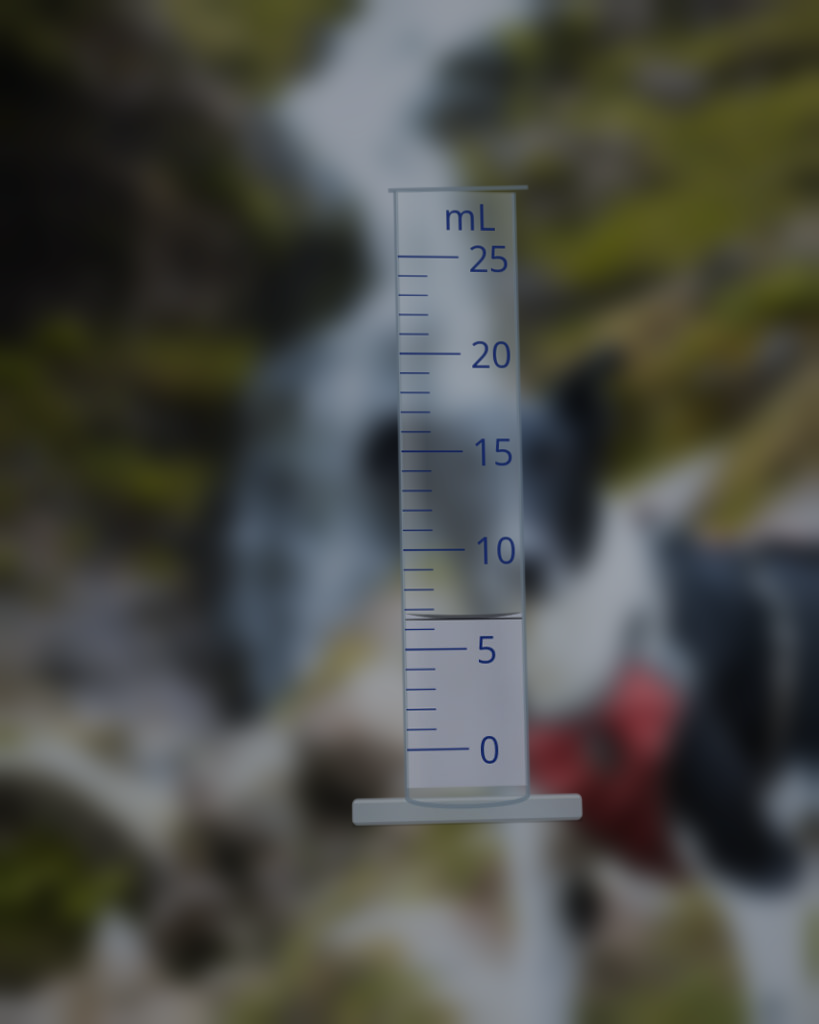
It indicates 6.5 mL
